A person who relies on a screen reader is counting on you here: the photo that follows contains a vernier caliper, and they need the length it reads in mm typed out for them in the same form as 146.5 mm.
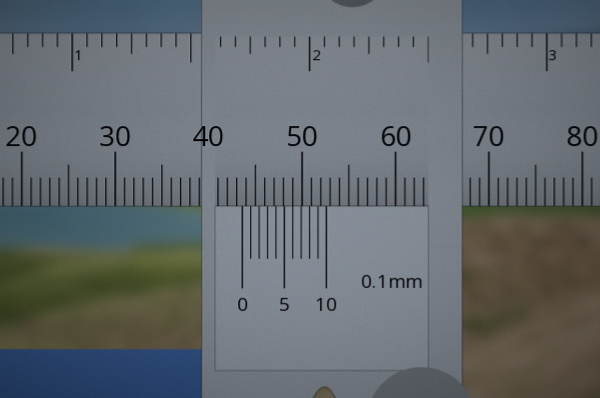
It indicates 43.6 mm
